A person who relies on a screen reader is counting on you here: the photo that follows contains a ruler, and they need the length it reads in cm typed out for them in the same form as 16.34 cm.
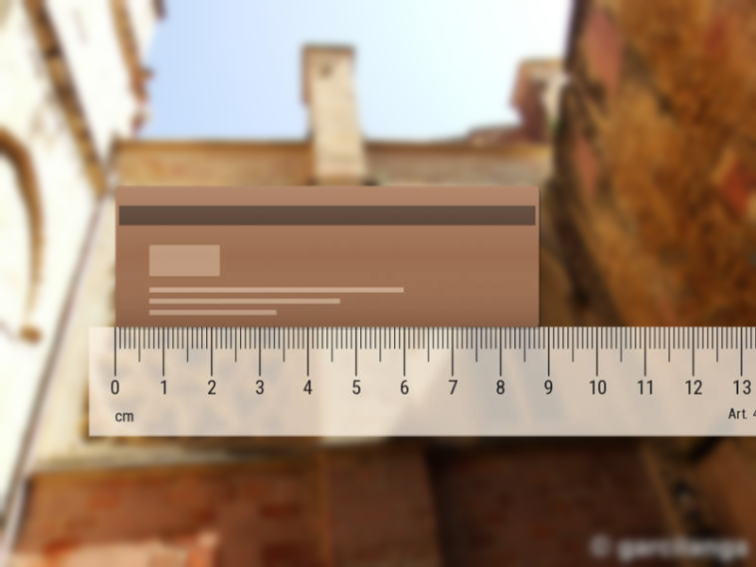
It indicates 8.8 cm
